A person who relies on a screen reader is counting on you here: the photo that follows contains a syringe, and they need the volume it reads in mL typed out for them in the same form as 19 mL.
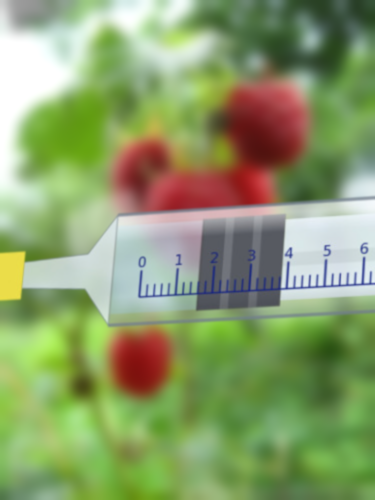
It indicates 1.6 mL
